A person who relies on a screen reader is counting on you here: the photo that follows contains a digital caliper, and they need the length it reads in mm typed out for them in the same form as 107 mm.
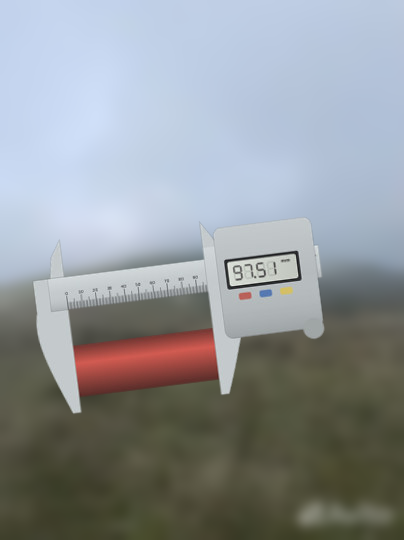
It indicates 97.51 mm
